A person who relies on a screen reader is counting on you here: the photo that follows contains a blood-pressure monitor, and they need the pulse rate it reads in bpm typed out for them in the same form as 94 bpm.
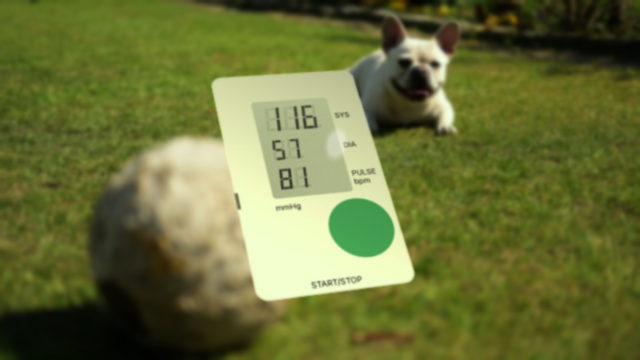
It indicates 81 bpm
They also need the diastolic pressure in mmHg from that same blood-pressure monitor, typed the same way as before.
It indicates 57 mmHg
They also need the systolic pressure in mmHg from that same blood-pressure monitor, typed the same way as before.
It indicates 116 mmHg
